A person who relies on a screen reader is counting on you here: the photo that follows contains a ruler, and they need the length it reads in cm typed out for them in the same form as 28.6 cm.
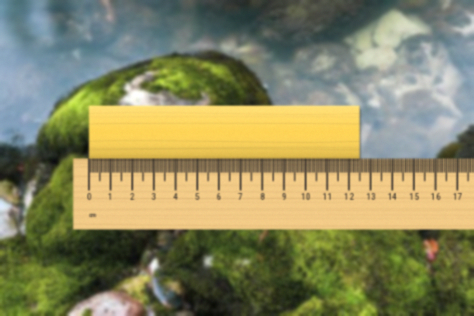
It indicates 12.5 cm
